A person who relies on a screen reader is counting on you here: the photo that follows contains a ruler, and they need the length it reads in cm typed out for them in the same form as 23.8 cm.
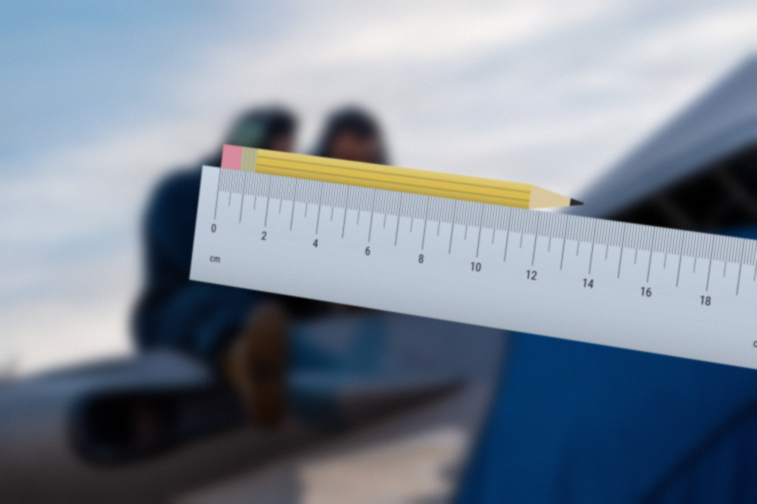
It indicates 13.5 cm
